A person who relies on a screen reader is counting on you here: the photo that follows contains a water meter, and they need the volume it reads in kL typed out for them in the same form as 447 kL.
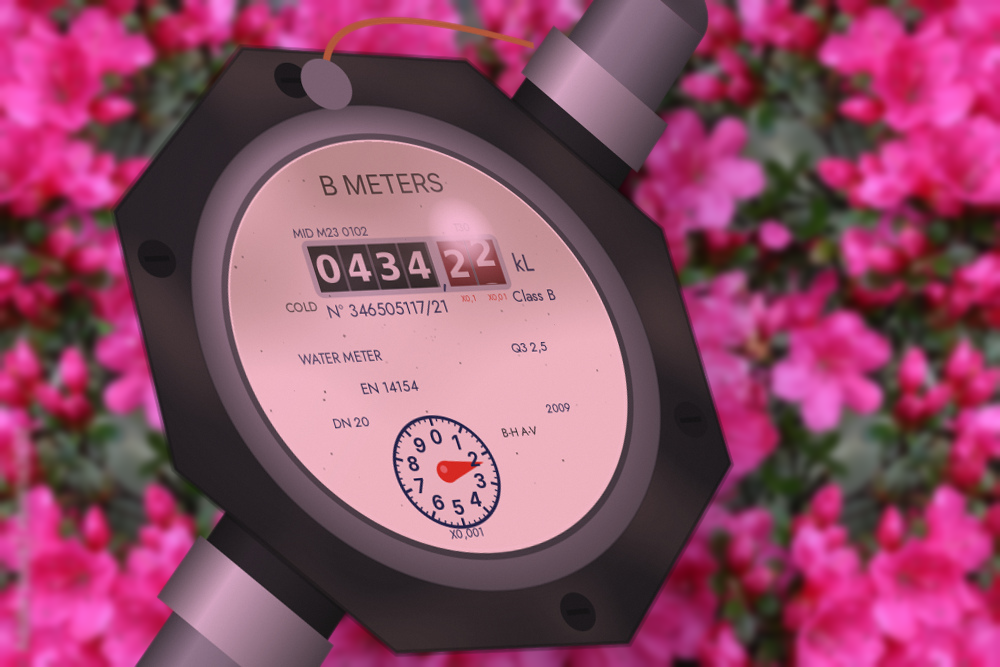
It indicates 434.222 kL
